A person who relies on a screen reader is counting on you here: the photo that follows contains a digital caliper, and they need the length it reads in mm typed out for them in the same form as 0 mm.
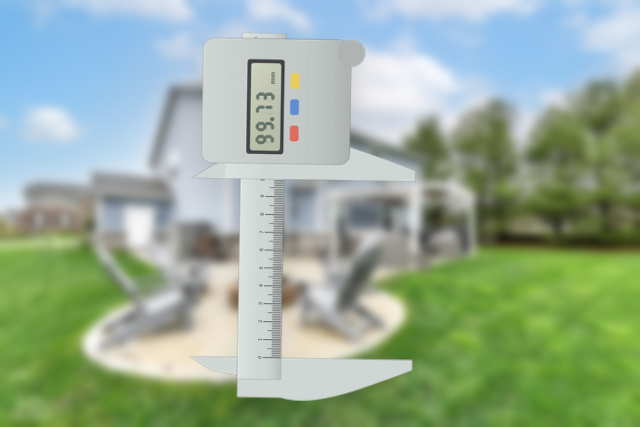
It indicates 99.73 mm
